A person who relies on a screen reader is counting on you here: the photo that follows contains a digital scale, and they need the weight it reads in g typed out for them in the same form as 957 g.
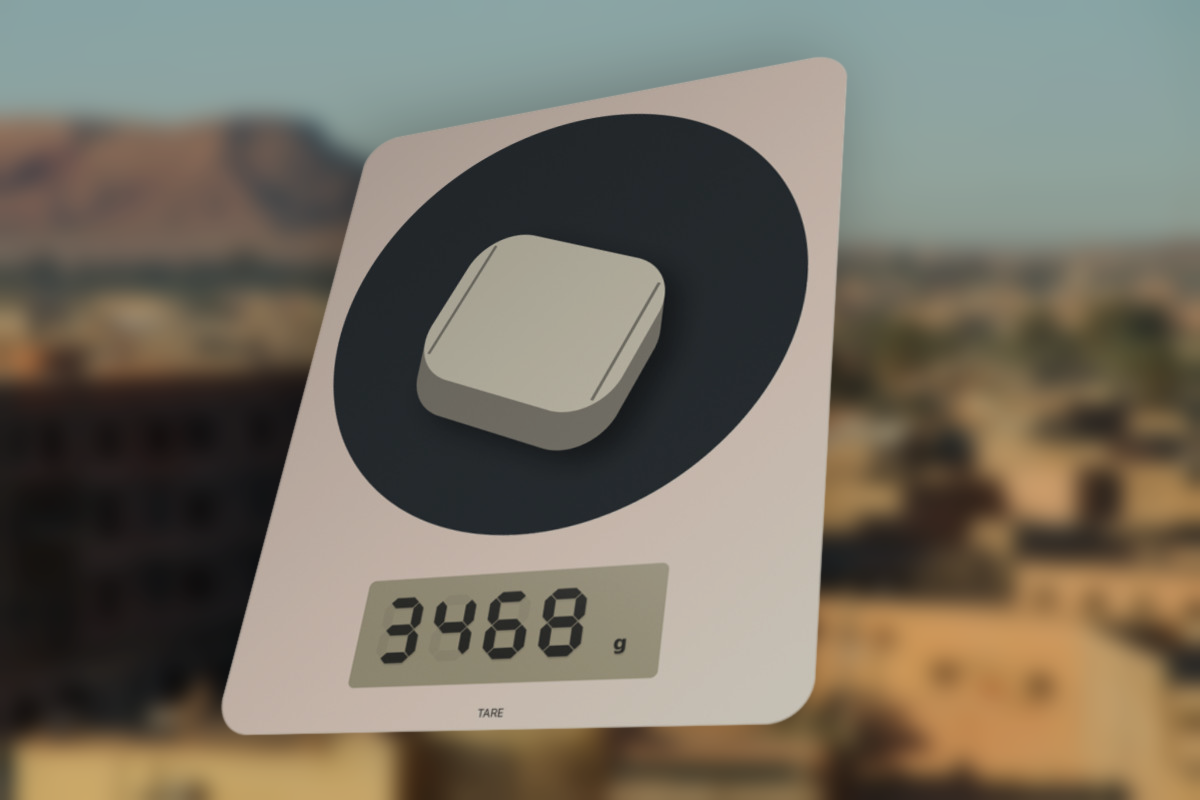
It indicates 3468 g
